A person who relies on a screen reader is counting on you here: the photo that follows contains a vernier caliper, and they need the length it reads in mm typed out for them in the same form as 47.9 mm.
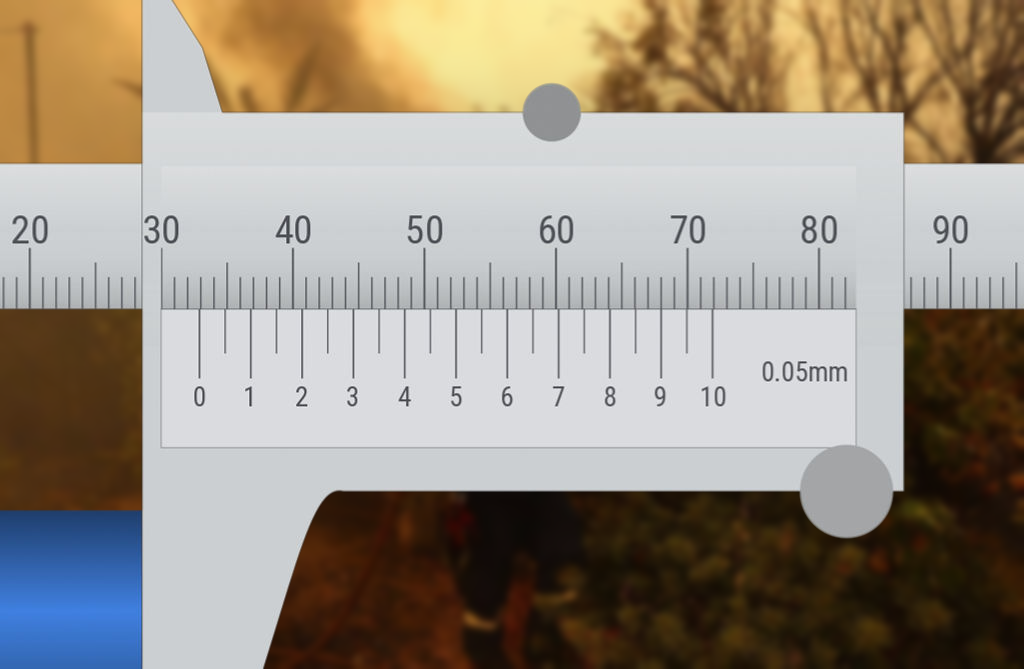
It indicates 32.9 mm
